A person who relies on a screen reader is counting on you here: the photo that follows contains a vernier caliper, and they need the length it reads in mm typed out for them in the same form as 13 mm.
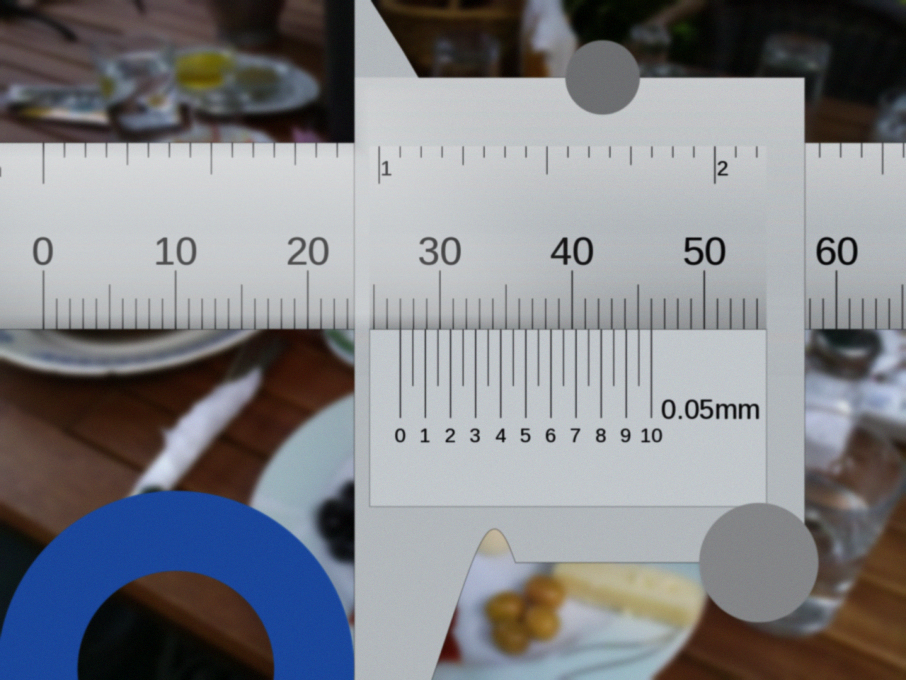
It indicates 27.0 mm
